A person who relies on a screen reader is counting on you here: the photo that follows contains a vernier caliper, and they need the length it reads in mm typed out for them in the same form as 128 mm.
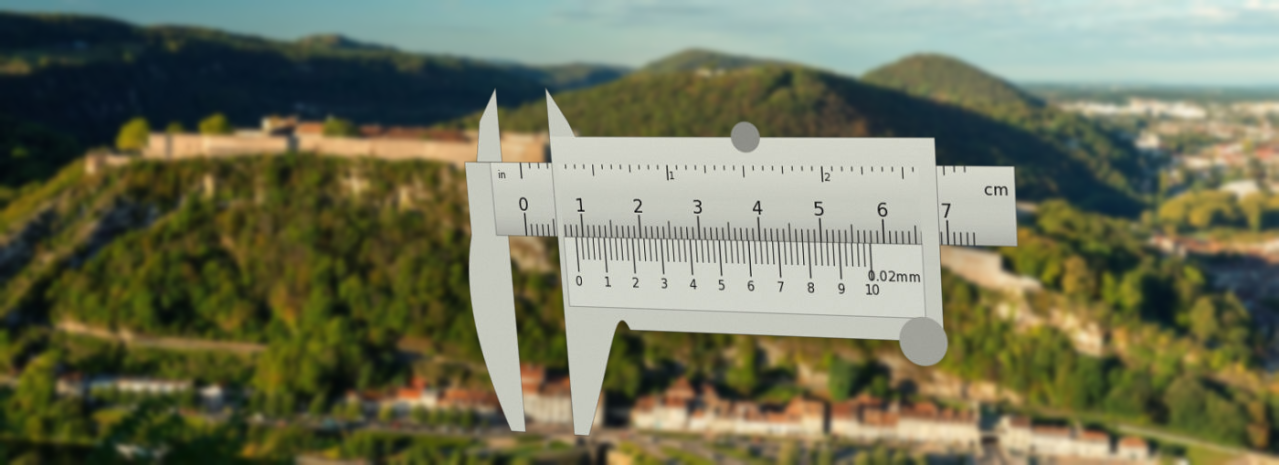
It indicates 8.8 mm
